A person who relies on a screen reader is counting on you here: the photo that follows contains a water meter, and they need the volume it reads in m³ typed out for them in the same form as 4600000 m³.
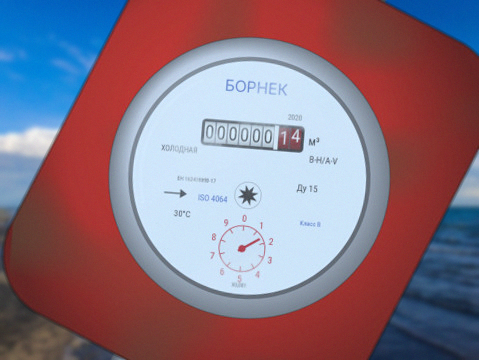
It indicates 0.141 m³
